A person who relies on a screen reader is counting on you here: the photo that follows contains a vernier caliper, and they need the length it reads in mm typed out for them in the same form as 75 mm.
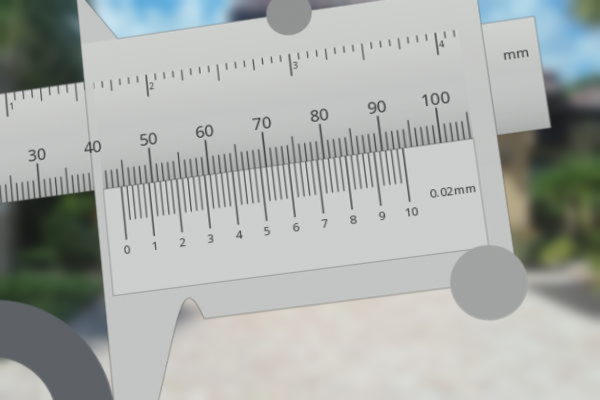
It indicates 44.5 mm
